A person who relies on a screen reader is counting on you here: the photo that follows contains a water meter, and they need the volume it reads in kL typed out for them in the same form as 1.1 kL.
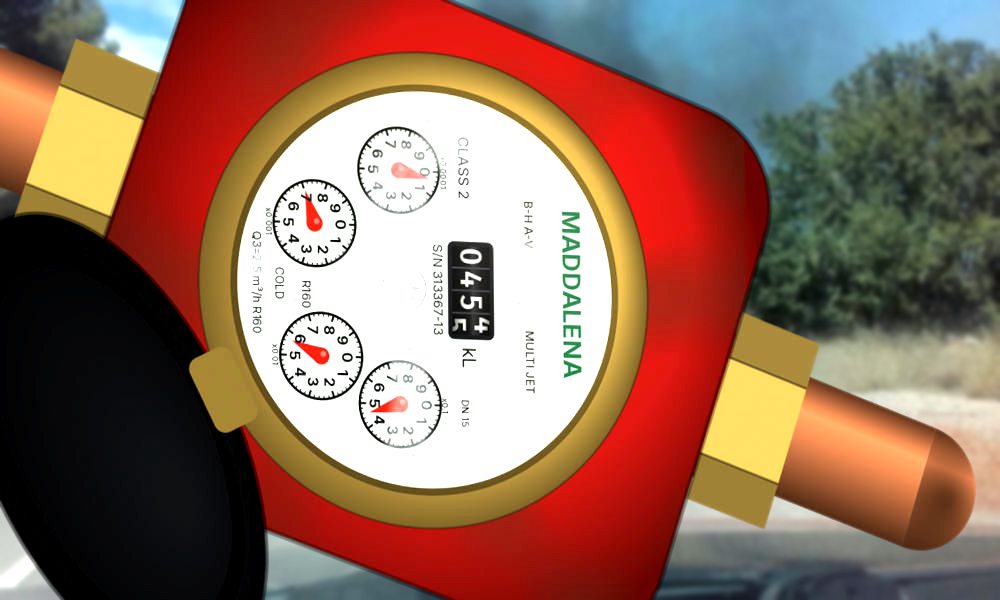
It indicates 454.4570 kL
